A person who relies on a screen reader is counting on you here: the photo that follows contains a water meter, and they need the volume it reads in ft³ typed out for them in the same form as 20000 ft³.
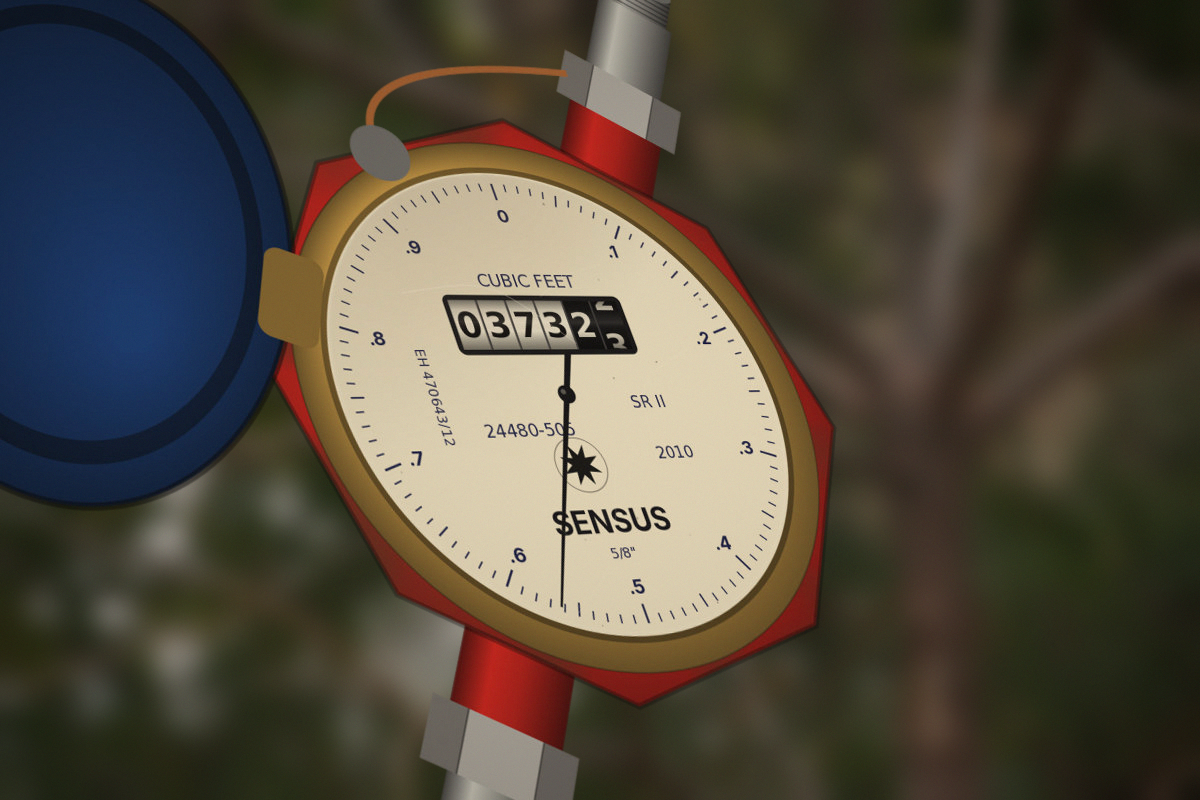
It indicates 37322.56 ft³
